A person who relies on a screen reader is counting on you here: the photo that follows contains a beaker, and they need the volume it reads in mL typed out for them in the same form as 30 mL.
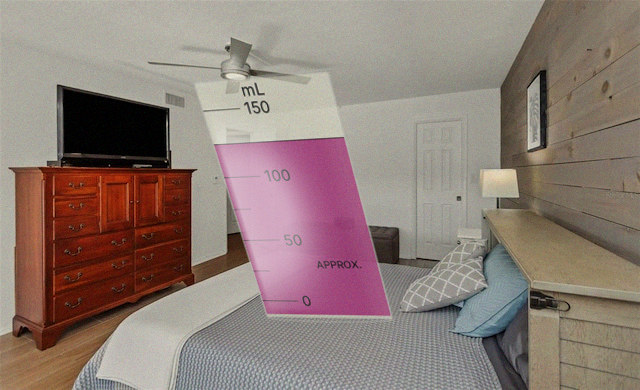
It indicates 125 mL
